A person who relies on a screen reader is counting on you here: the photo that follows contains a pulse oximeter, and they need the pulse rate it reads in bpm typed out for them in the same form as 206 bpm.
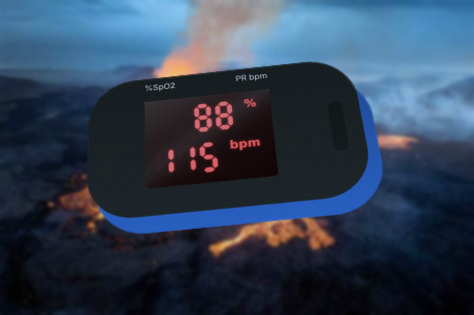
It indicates 115 bpm
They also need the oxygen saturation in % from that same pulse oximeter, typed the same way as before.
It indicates 88 %
